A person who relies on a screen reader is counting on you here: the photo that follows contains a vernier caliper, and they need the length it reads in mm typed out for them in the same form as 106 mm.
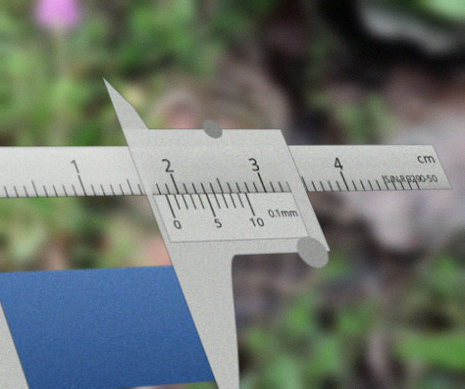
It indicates 18.6 mm
